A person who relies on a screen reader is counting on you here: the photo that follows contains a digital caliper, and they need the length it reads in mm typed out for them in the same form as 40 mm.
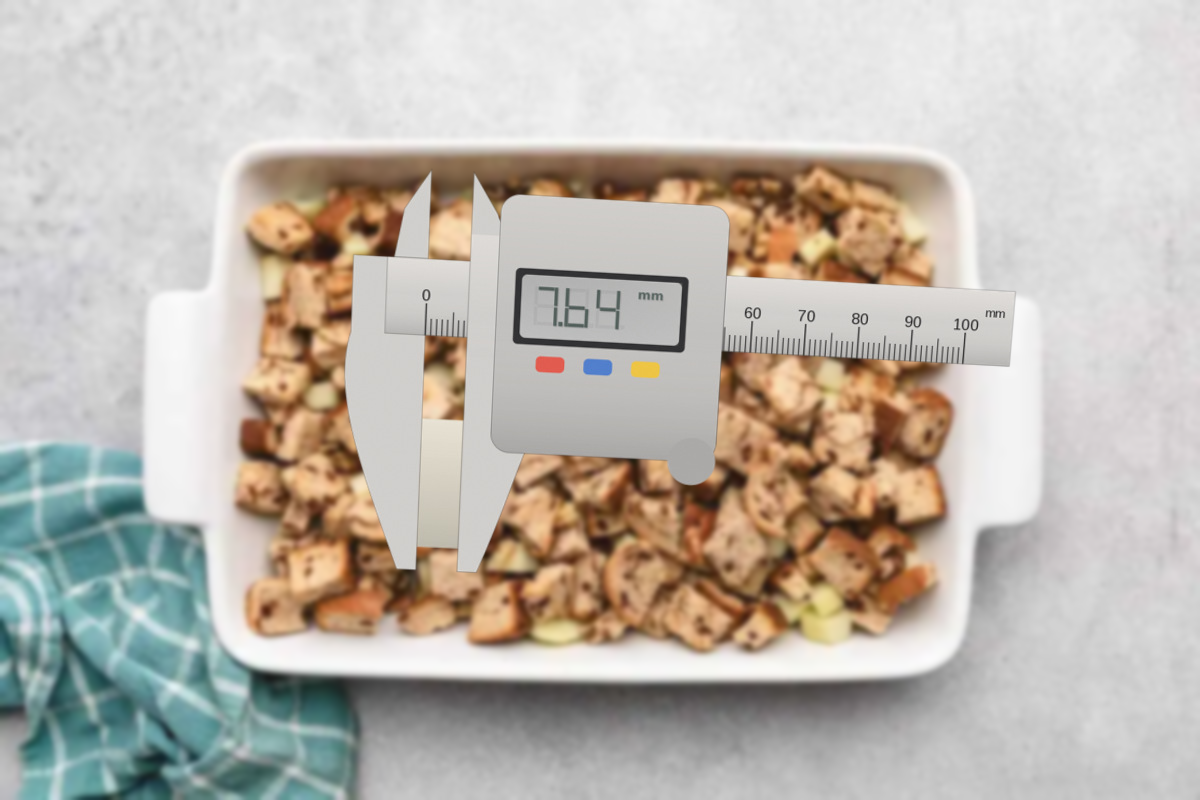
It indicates 7.64 mm
